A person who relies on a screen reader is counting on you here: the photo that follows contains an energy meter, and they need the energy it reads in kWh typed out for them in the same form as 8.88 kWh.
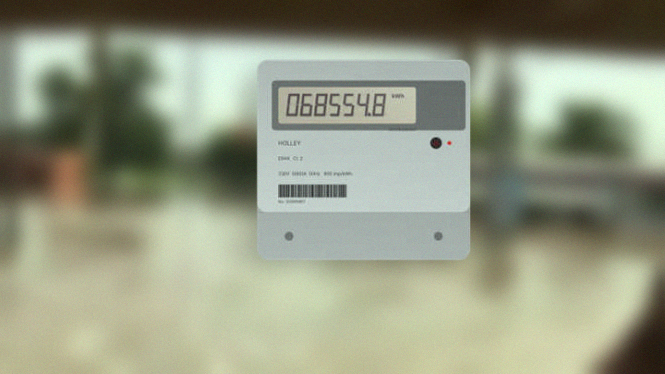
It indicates 68554.8 kWh
